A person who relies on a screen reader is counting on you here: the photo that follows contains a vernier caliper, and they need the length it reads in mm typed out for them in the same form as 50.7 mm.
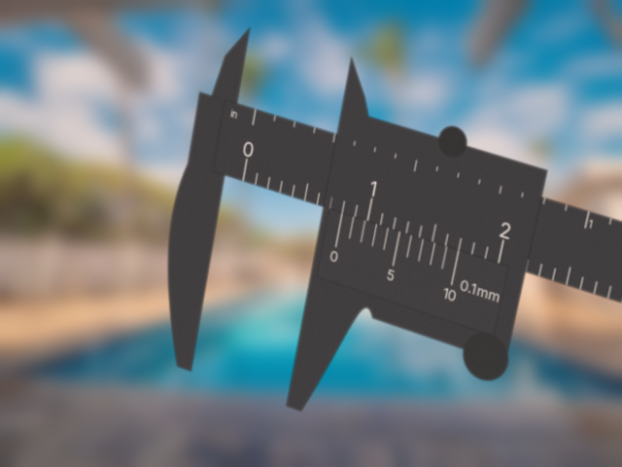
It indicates 8.0 mm
